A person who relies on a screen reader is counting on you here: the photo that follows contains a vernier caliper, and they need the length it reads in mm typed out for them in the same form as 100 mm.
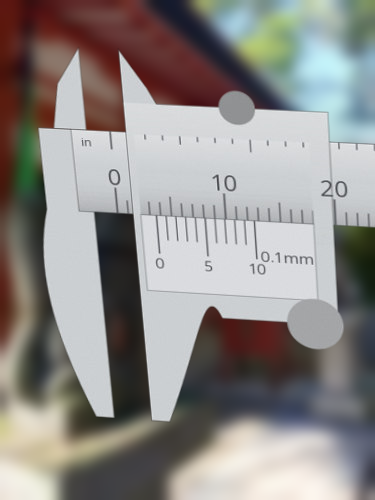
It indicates 3.6 mm
